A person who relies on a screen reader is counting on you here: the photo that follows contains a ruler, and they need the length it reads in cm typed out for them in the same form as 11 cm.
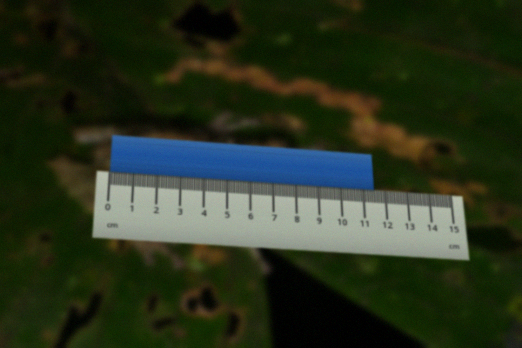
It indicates 11.5 cm
